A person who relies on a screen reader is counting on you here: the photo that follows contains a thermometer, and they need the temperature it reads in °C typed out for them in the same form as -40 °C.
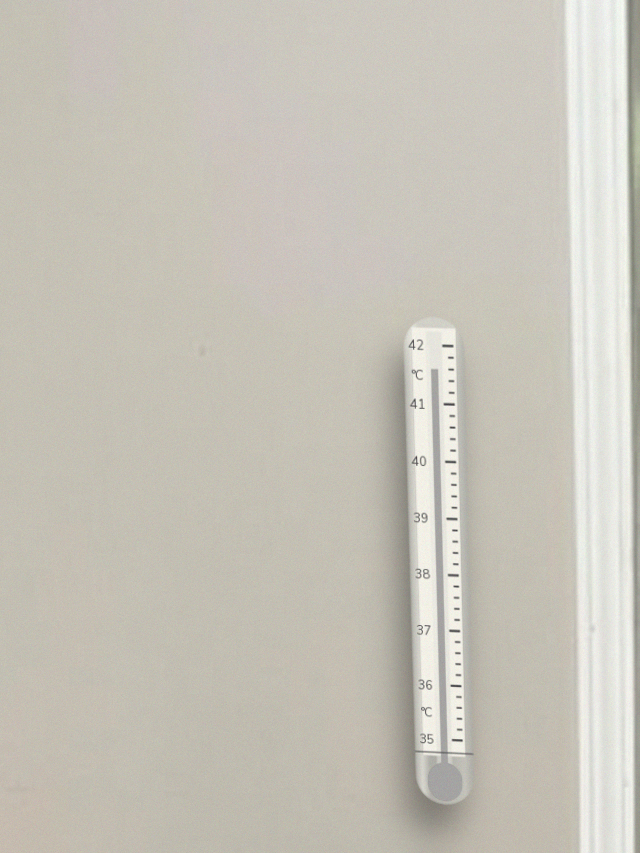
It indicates 41.6 °C
